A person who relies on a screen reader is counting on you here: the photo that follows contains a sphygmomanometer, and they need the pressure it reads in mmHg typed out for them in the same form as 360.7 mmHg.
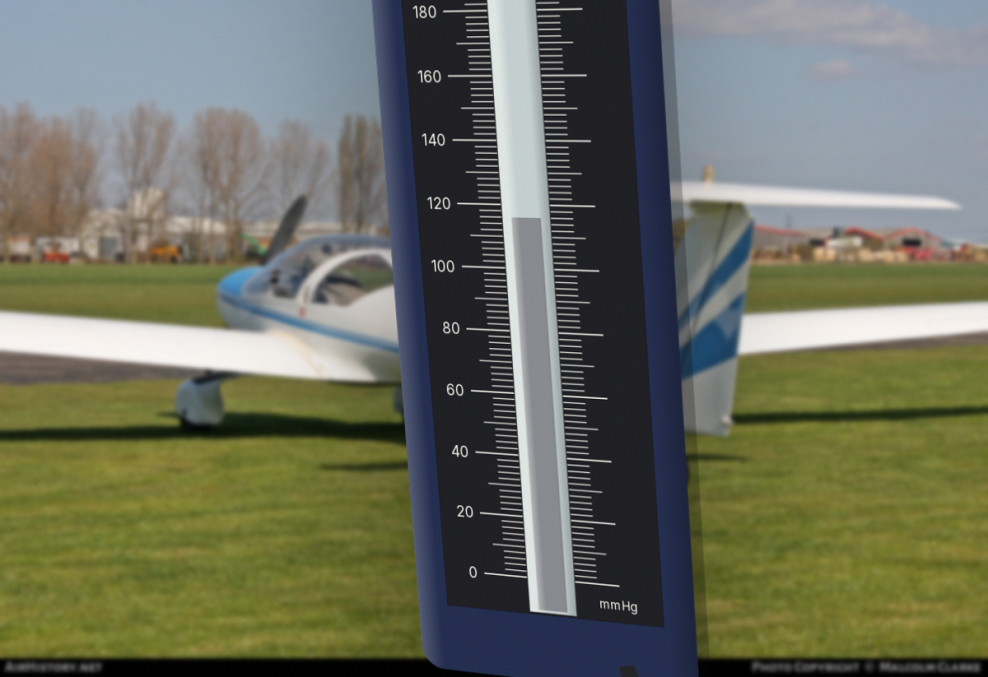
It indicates 116 mmHg
